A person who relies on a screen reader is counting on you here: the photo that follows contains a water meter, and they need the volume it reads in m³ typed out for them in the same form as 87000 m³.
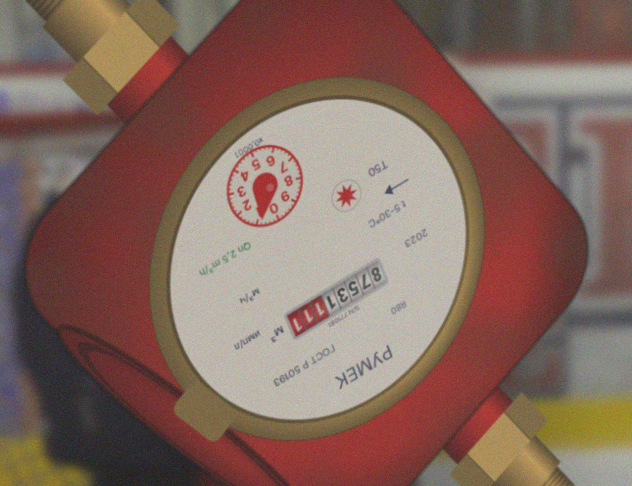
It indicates 87531.1110 m³
